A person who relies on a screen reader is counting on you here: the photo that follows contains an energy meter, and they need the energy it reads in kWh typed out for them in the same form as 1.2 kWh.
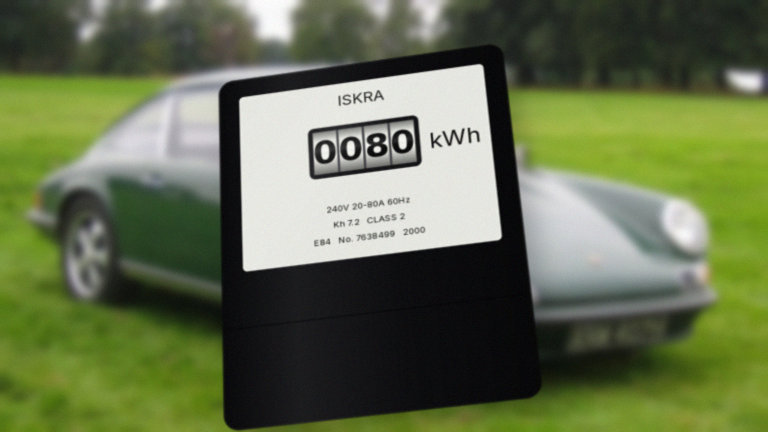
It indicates 80 kWh
